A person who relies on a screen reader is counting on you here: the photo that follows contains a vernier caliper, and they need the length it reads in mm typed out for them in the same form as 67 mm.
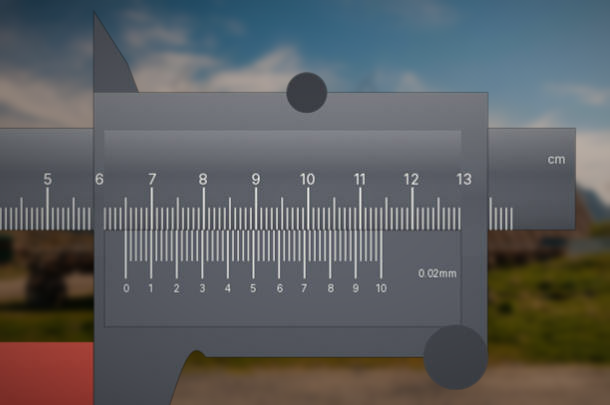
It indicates 65.0 mm
